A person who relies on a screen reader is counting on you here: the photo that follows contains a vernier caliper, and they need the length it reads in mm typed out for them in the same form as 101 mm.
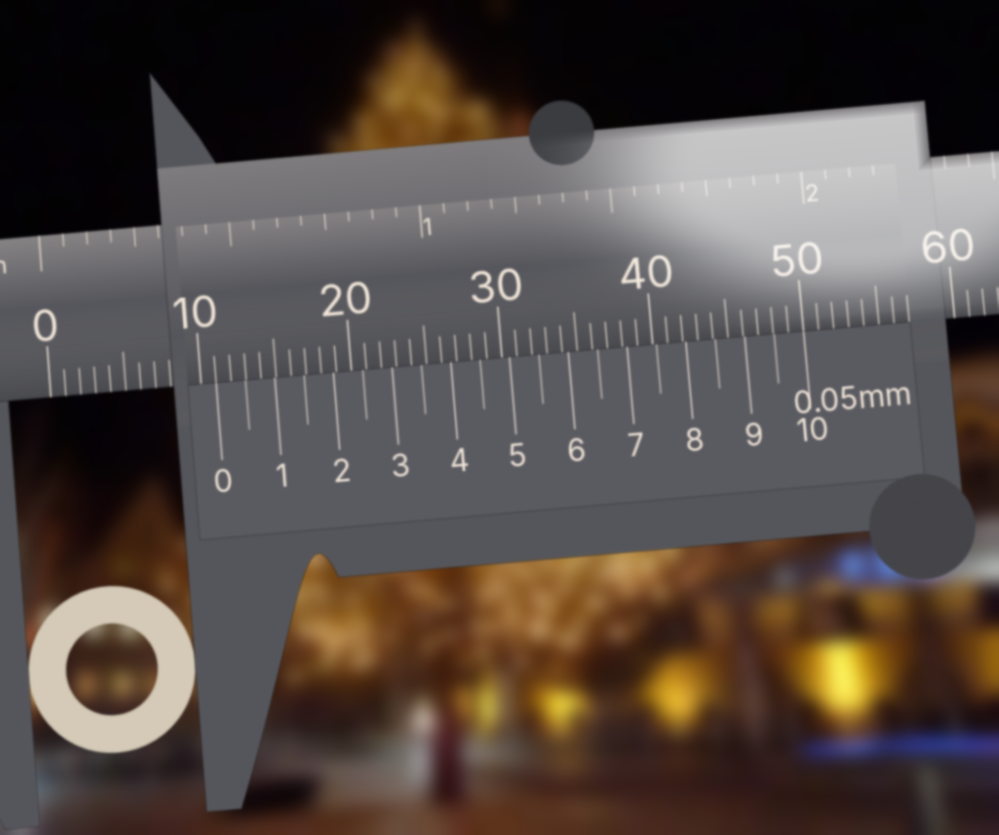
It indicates 11.0 mm
